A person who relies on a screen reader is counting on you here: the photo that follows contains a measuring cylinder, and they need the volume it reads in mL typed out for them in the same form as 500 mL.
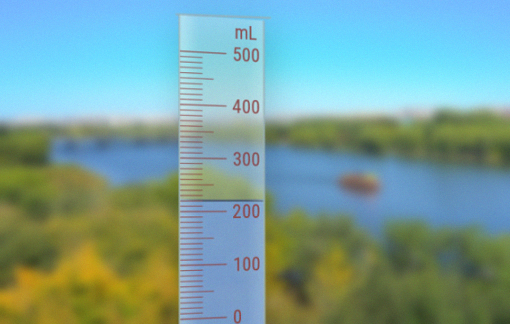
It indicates 220 mL
